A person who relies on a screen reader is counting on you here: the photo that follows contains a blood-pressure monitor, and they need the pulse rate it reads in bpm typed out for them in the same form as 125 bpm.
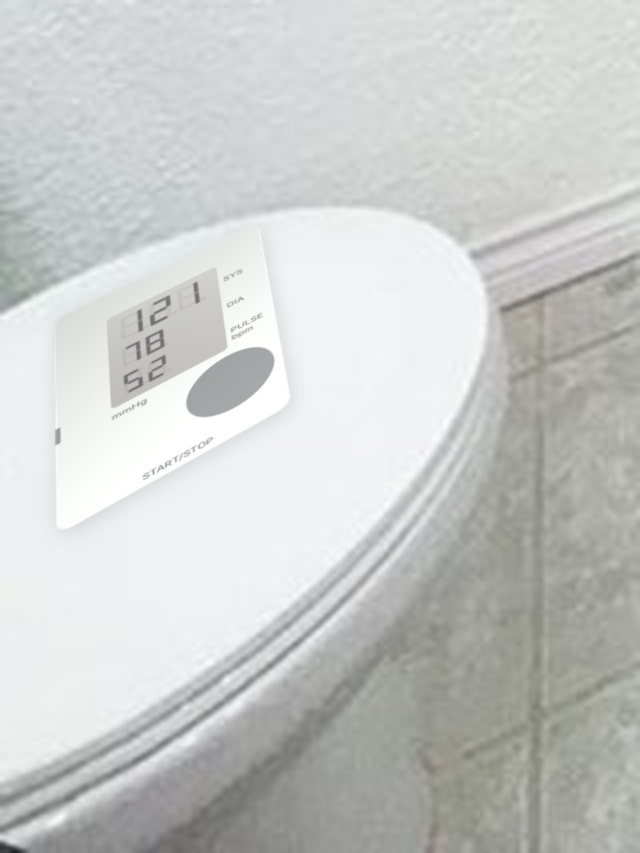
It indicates 52 bpm
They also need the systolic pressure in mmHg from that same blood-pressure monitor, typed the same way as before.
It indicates 121 mmHg
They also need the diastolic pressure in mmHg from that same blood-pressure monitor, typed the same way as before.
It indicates 78 mmHg
